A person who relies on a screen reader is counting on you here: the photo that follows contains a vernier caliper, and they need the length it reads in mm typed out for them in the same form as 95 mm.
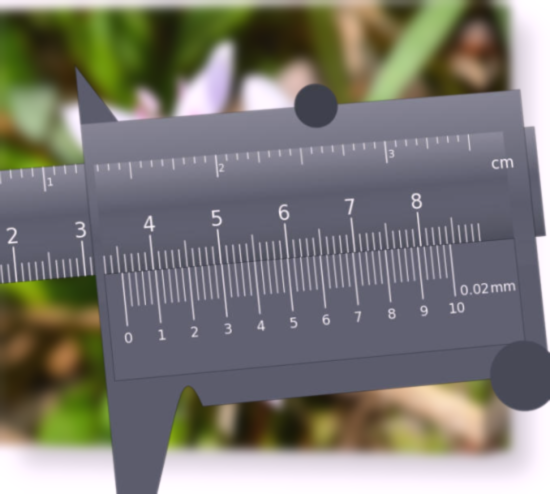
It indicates 35.4 mm
